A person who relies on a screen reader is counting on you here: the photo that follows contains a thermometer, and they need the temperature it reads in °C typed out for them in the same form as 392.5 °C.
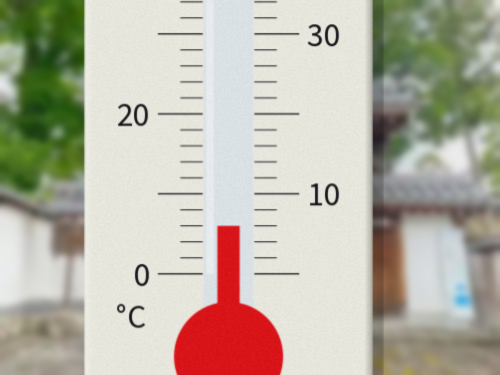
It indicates 6 °C
